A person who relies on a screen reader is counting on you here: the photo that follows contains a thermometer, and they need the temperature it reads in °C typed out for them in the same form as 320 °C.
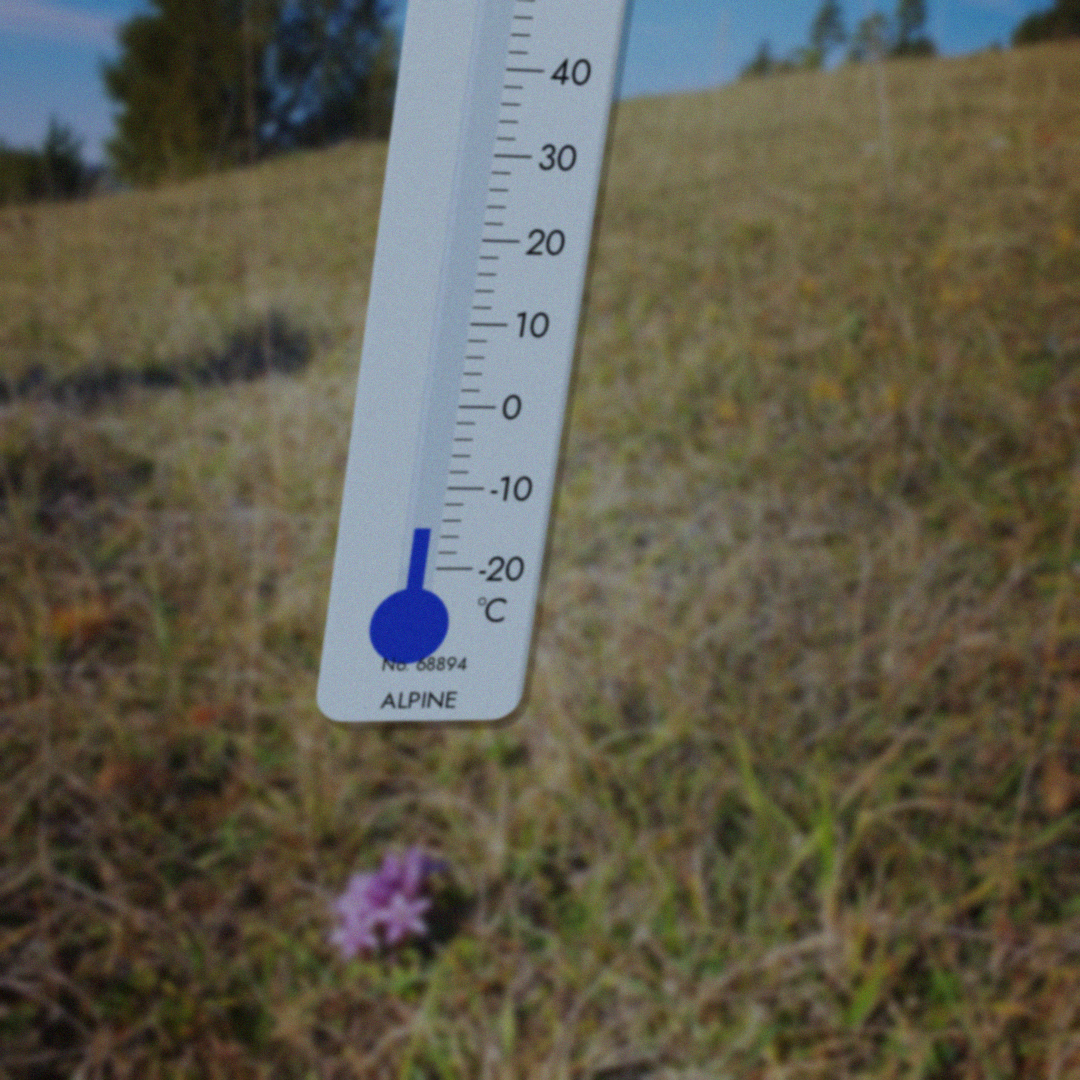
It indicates -15 °C
